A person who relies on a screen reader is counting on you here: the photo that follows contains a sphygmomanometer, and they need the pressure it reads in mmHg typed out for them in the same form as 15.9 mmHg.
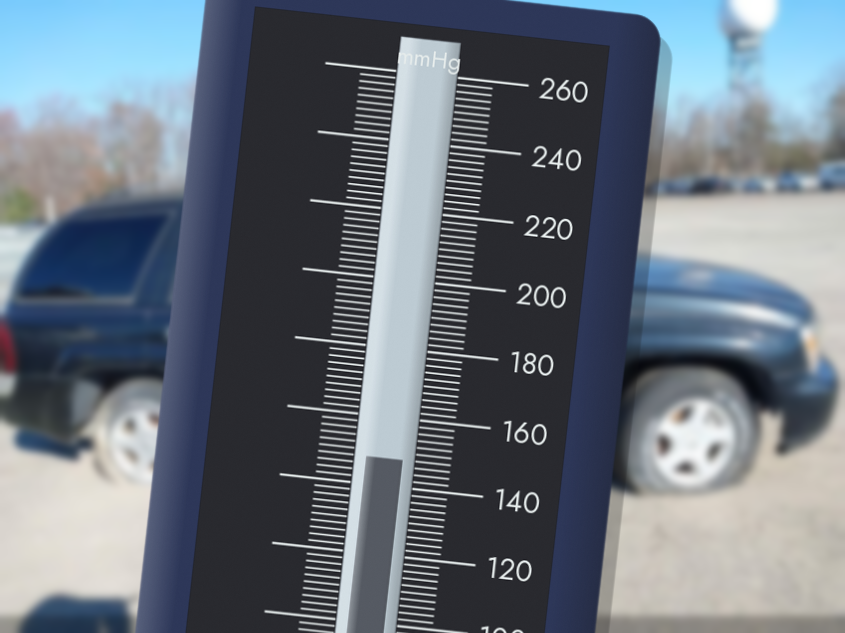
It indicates 148 mmHg
